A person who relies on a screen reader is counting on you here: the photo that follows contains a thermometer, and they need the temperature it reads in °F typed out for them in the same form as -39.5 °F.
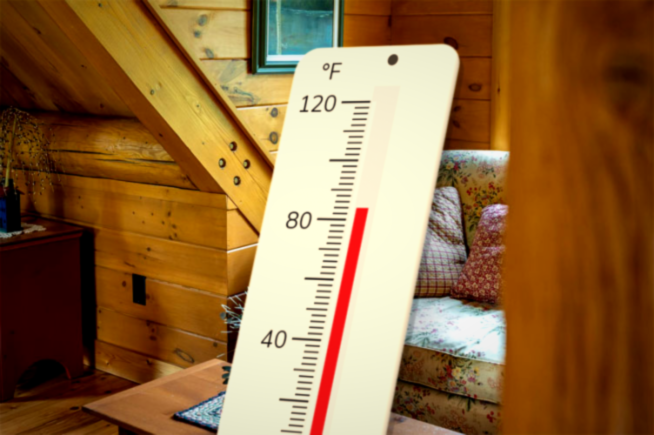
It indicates 84 °F
